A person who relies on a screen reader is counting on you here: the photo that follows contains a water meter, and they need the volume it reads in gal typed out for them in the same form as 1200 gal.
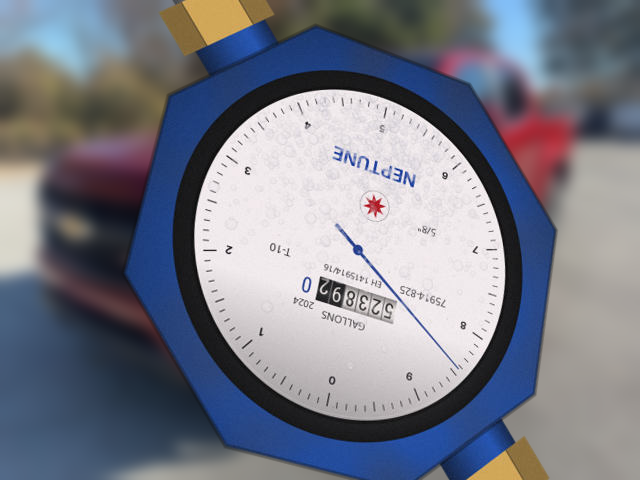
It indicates 5238918.4 gal
